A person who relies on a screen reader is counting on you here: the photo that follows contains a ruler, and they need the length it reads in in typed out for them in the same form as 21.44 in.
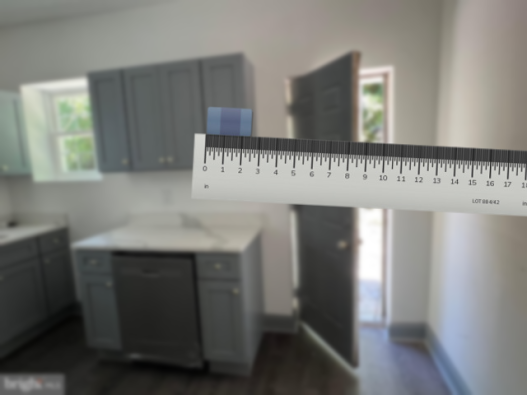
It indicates 2.5 in
